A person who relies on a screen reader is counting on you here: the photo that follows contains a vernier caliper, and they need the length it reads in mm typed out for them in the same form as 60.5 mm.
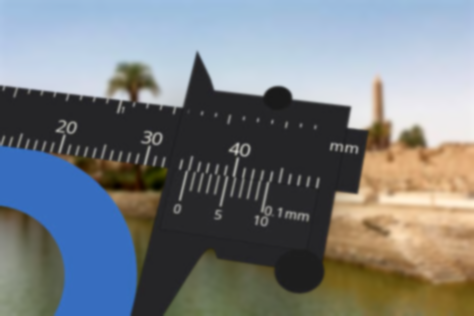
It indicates 34.8 mm
